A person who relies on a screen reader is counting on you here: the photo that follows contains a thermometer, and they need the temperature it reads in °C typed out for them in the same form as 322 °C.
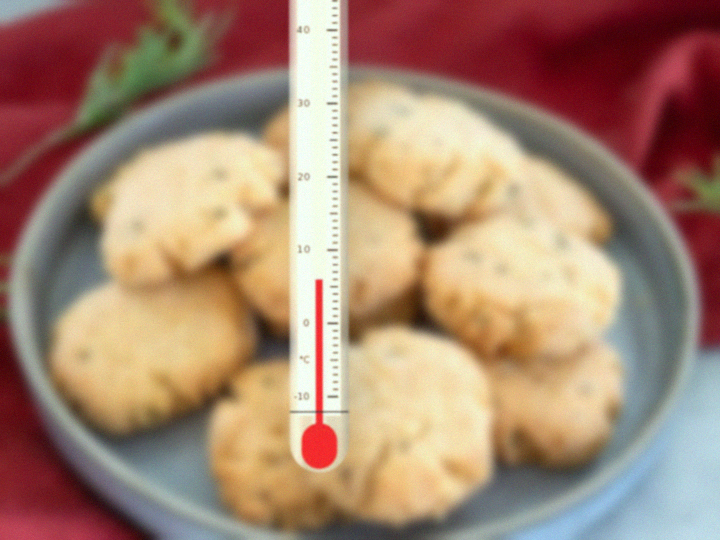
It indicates 6 °C
